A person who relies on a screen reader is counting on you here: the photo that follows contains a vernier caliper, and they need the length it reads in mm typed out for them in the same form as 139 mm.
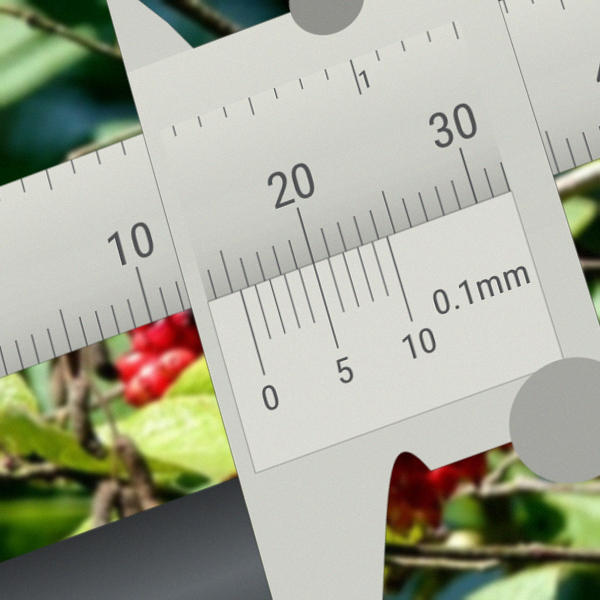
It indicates 15.5 mm
